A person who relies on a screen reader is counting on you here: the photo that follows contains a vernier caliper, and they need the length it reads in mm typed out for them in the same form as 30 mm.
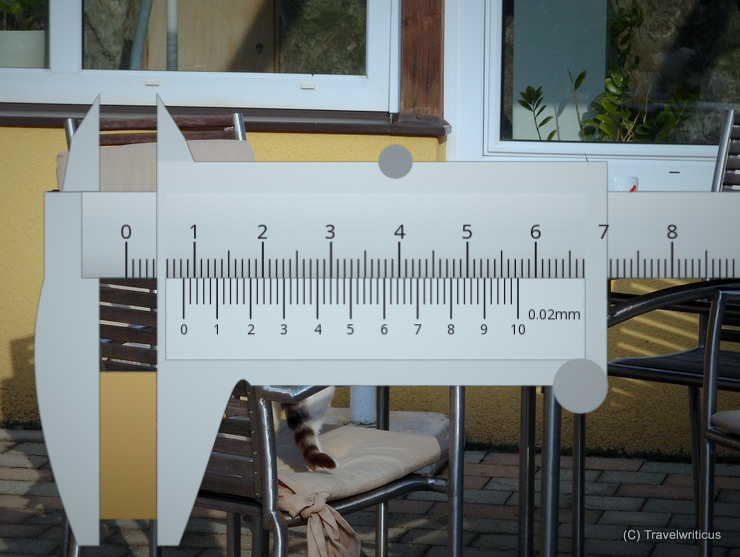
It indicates 8.4 mm
